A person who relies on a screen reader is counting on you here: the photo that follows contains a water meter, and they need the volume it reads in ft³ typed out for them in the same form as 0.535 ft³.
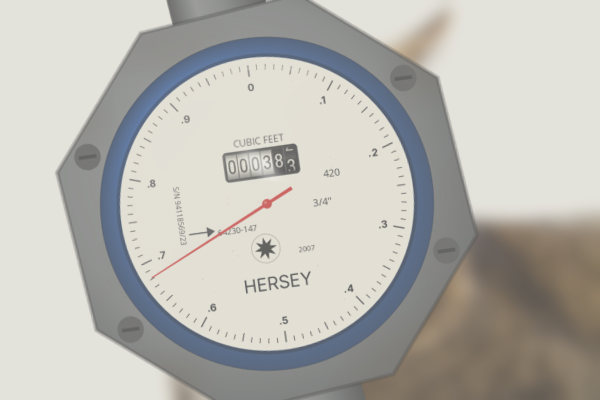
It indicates 382.68 ft³
